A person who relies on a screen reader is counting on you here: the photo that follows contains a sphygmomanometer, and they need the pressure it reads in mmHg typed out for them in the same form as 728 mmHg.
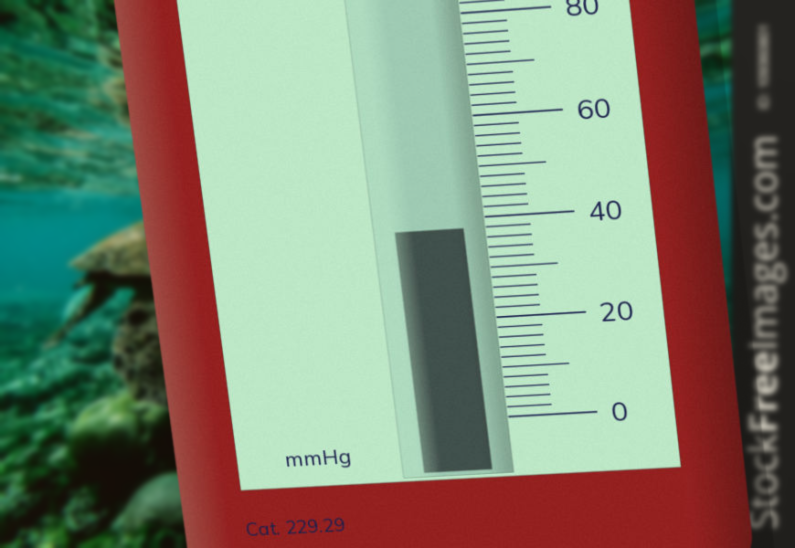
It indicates 38 mmHg
